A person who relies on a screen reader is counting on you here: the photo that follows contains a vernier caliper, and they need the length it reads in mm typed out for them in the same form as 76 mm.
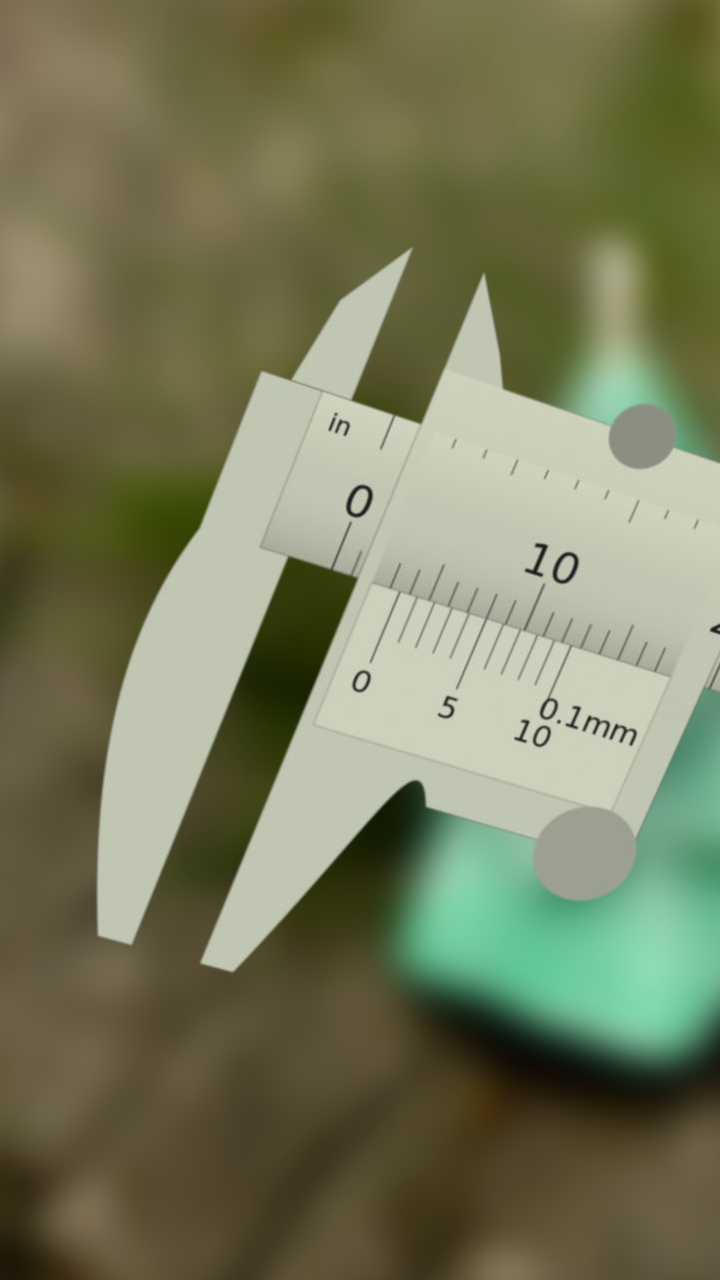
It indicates 3.5 mm
